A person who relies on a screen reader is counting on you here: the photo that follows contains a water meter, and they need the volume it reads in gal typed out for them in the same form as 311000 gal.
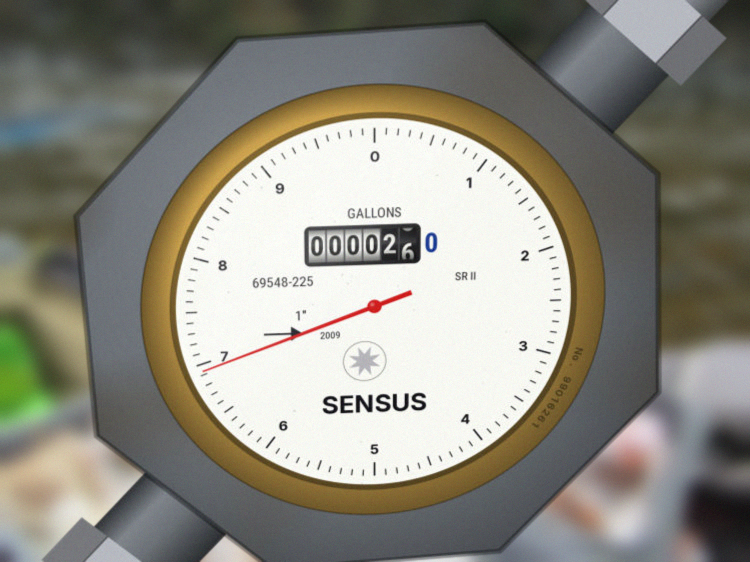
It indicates 256.9 gal
